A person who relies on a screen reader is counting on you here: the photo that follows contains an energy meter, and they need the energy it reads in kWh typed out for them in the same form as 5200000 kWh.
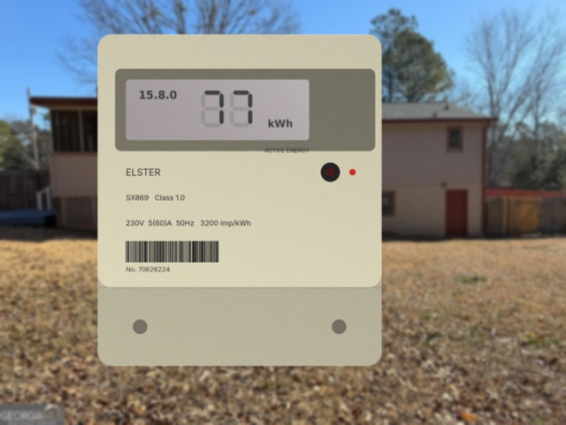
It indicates 77 kWh
